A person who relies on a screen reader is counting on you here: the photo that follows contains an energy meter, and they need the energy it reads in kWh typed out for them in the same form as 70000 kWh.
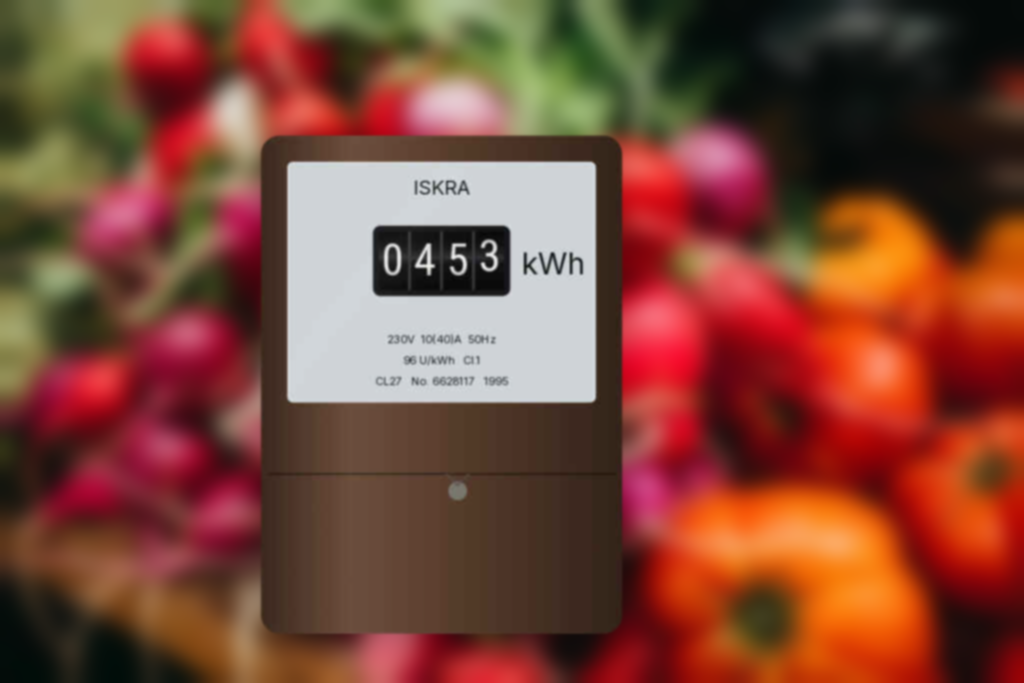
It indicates 453 kWh
